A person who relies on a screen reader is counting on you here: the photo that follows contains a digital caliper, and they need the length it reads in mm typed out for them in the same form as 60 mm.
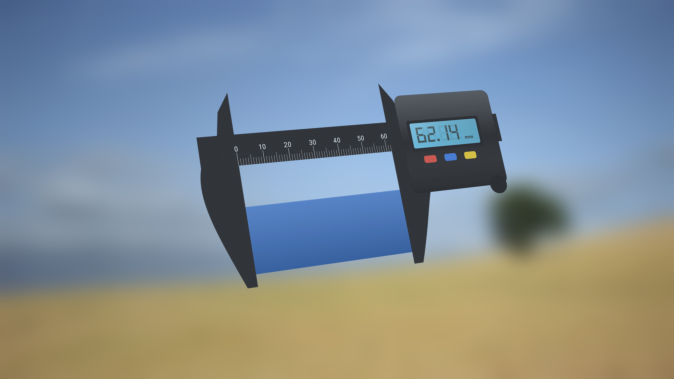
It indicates 62.14 mm
